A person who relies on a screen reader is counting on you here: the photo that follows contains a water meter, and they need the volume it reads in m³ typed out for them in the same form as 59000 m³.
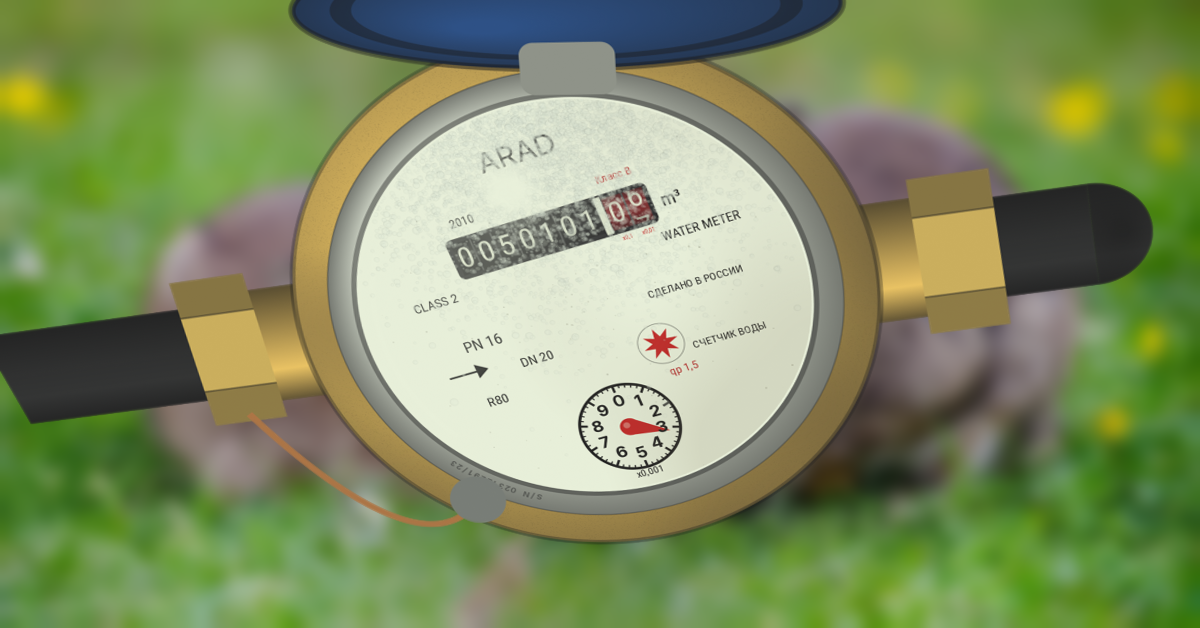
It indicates 50101.063 m³
